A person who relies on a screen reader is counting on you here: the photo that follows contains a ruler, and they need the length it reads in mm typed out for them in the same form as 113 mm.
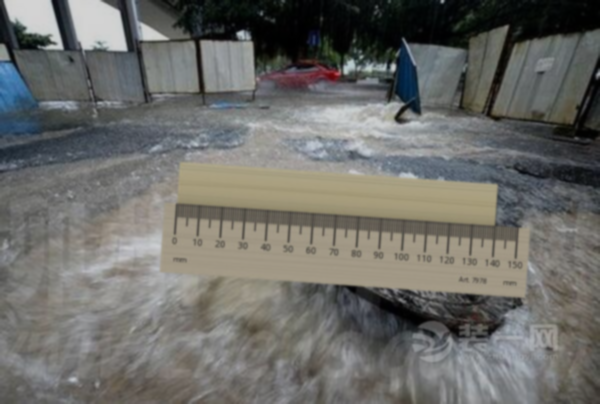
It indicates 140 mm
